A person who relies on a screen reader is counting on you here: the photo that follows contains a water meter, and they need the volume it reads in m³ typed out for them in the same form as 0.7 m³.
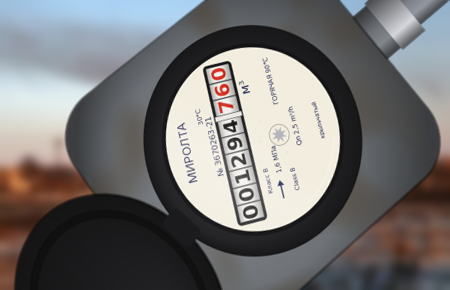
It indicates 1294.760 m³
